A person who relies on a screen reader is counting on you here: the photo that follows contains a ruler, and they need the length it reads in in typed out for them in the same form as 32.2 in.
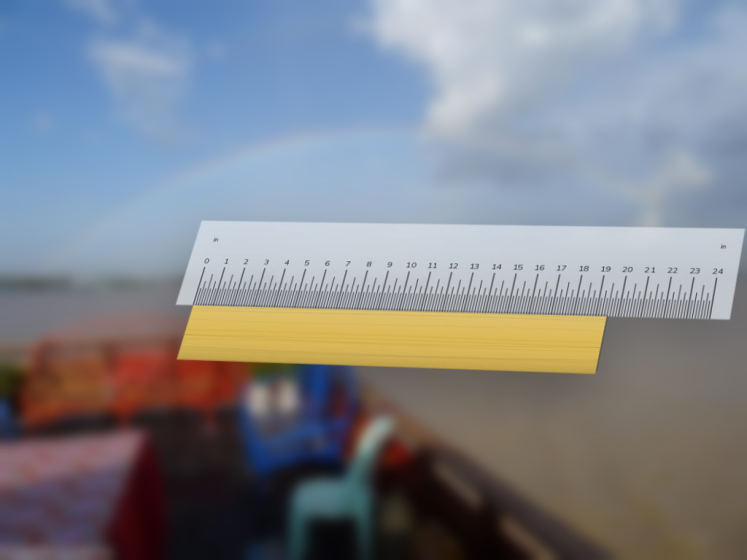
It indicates 19.5 in
